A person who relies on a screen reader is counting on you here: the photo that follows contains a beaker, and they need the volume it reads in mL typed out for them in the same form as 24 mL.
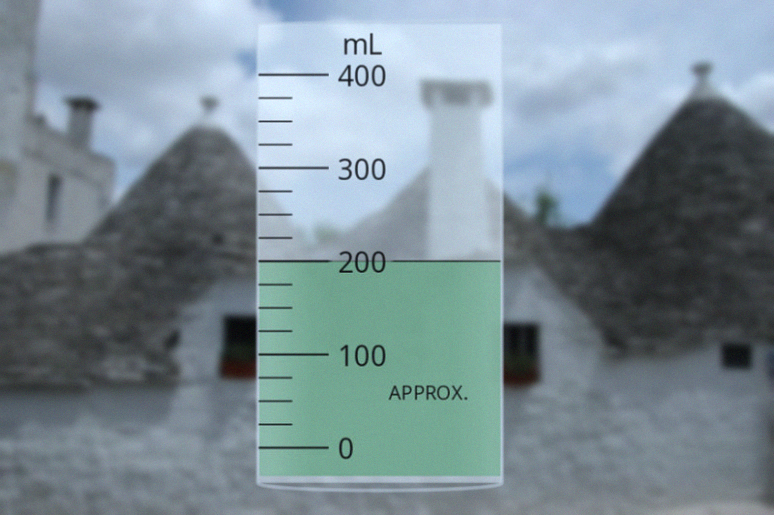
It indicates 200 mL
